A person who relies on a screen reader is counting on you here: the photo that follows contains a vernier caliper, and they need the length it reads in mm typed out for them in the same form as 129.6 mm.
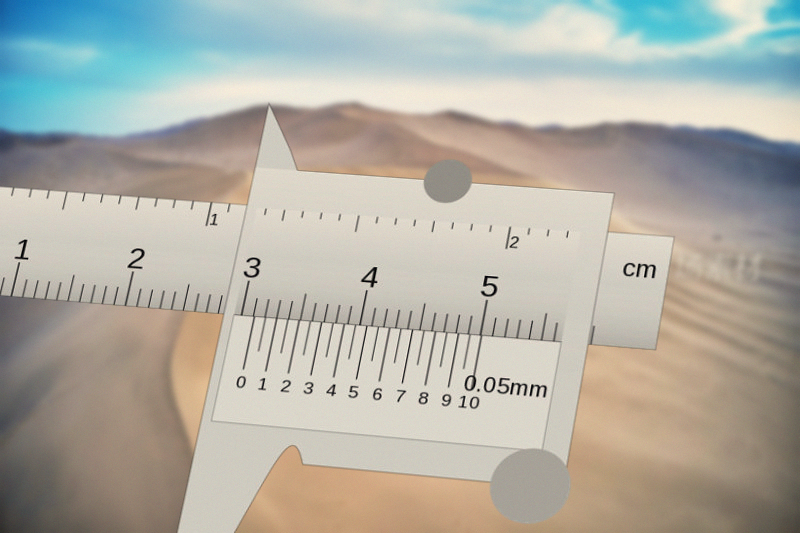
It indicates 31.1 mm
